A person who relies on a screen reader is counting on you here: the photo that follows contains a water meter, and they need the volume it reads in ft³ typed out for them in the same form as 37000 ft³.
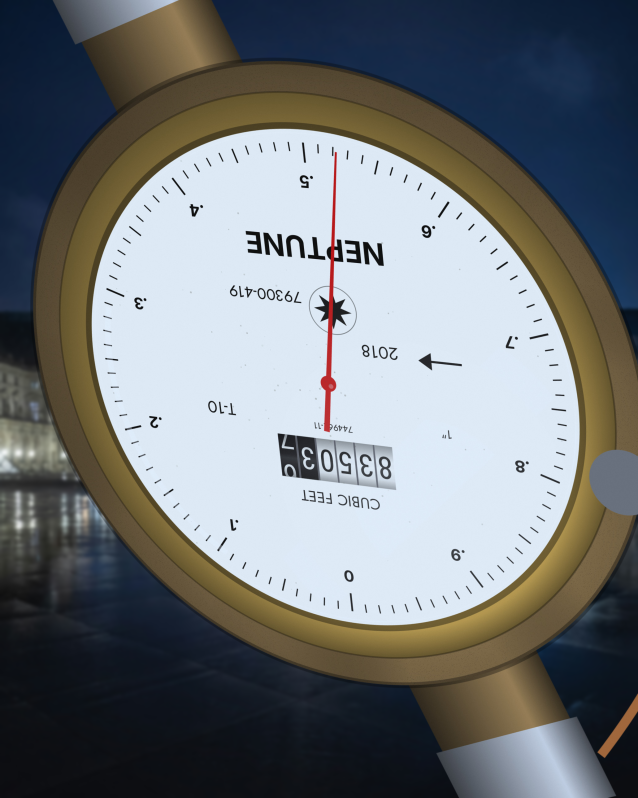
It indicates 835036.52 ft³
